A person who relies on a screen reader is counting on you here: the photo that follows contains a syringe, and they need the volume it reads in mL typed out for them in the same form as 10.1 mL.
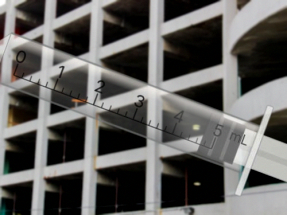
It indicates 4.7 mL
